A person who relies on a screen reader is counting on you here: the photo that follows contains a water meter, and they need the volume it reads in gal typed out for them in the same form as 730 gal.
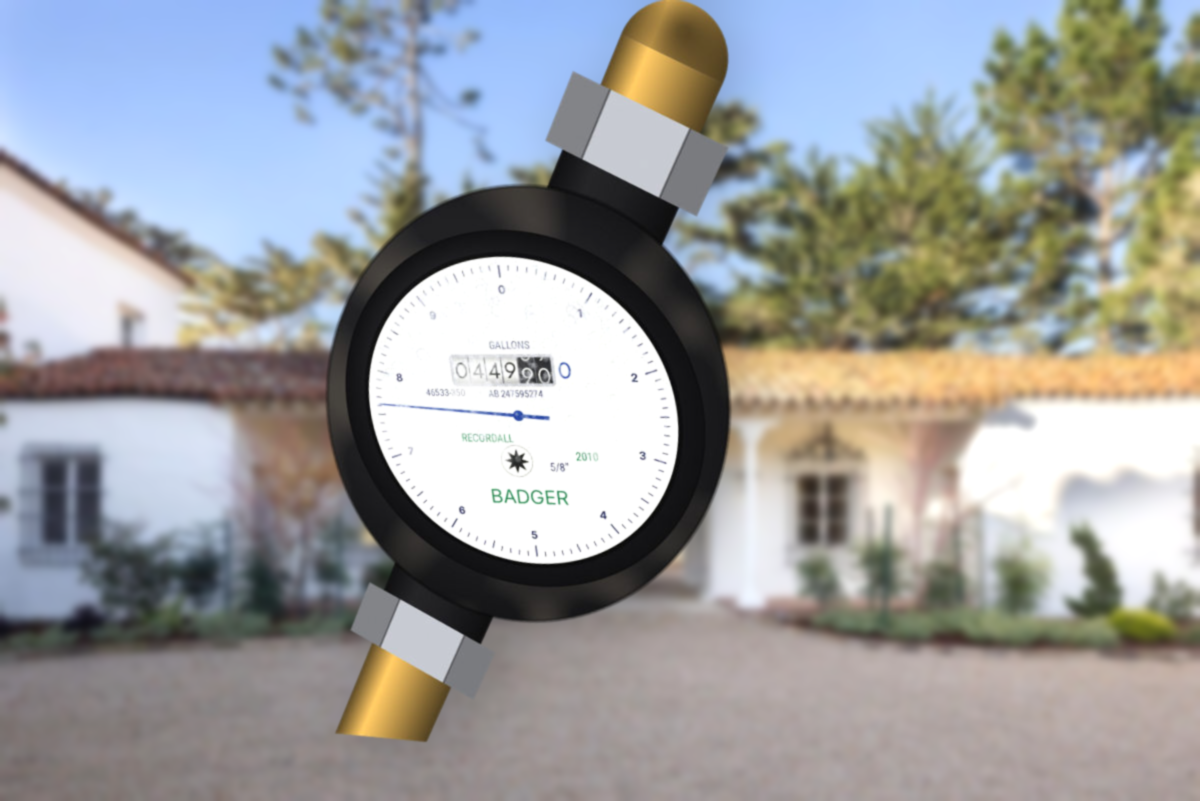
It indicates 449897.6 gal
